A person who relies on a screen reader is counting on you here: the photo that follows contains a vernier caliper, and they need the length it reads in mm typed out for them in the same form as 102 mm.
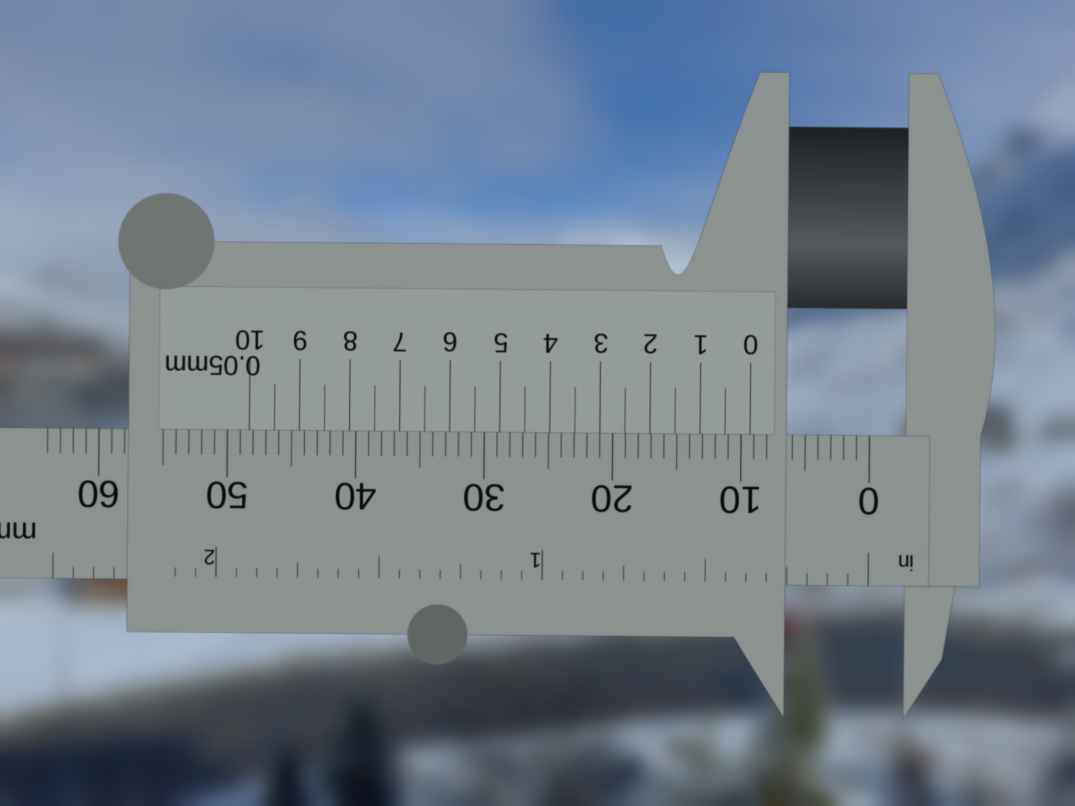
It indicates 9.3 mm
